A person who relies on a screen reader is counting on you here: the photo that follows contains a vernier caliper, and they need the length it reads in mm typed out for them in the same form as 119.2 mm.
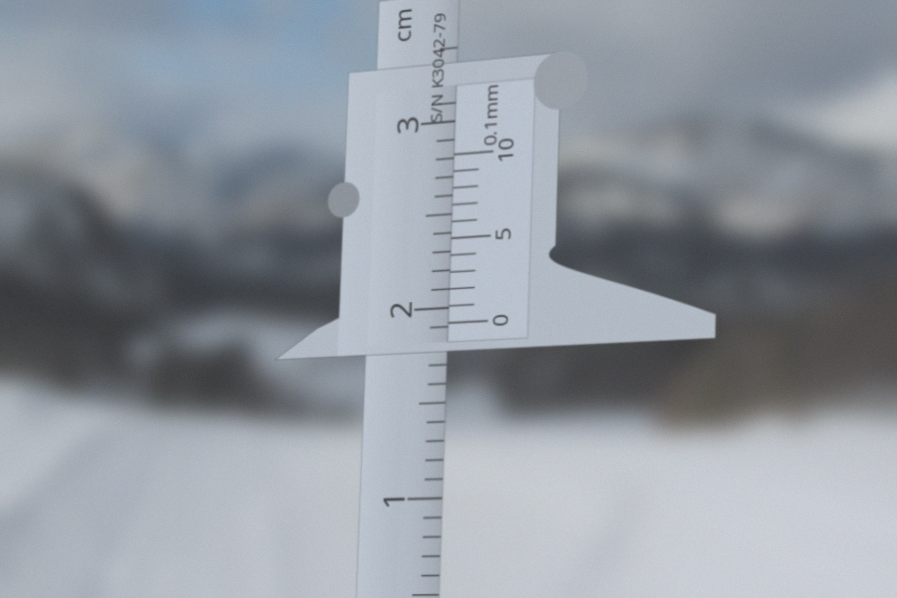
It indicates 19.2 mm
